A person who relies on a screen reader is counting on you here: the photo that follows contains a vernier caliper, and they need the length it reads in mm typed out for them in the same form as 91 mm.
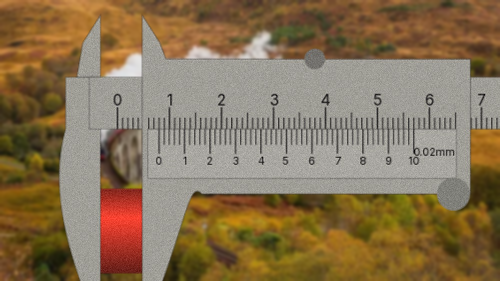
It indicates 8.0 mm
